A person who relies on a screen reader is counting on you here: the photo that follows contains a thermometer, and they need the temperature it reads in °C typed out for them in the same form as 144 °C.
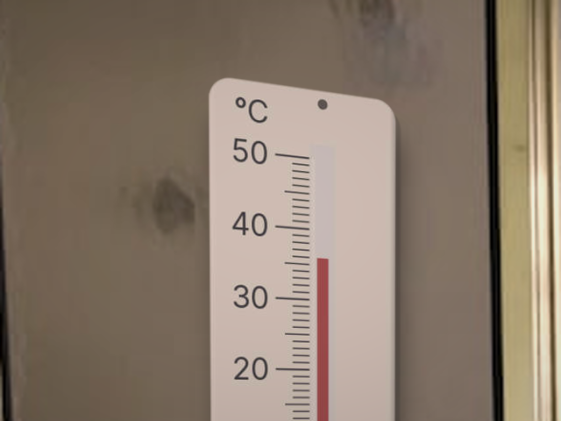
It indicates 36 °C
